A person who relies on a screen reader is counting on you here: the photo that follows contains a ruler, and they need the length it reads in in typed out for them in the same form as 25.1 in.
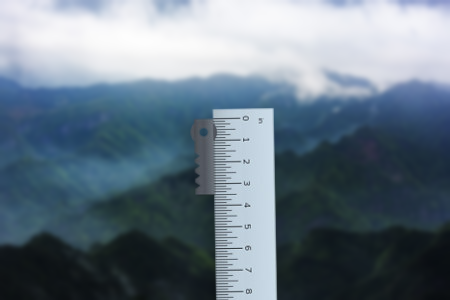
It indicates 3.5 in
